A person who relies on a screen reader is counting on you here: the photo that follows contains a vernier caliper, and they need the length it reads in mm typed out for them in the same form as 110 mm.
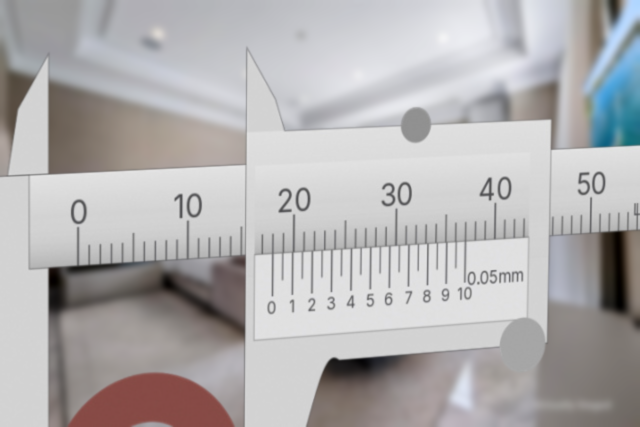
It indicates 18.0 mm
